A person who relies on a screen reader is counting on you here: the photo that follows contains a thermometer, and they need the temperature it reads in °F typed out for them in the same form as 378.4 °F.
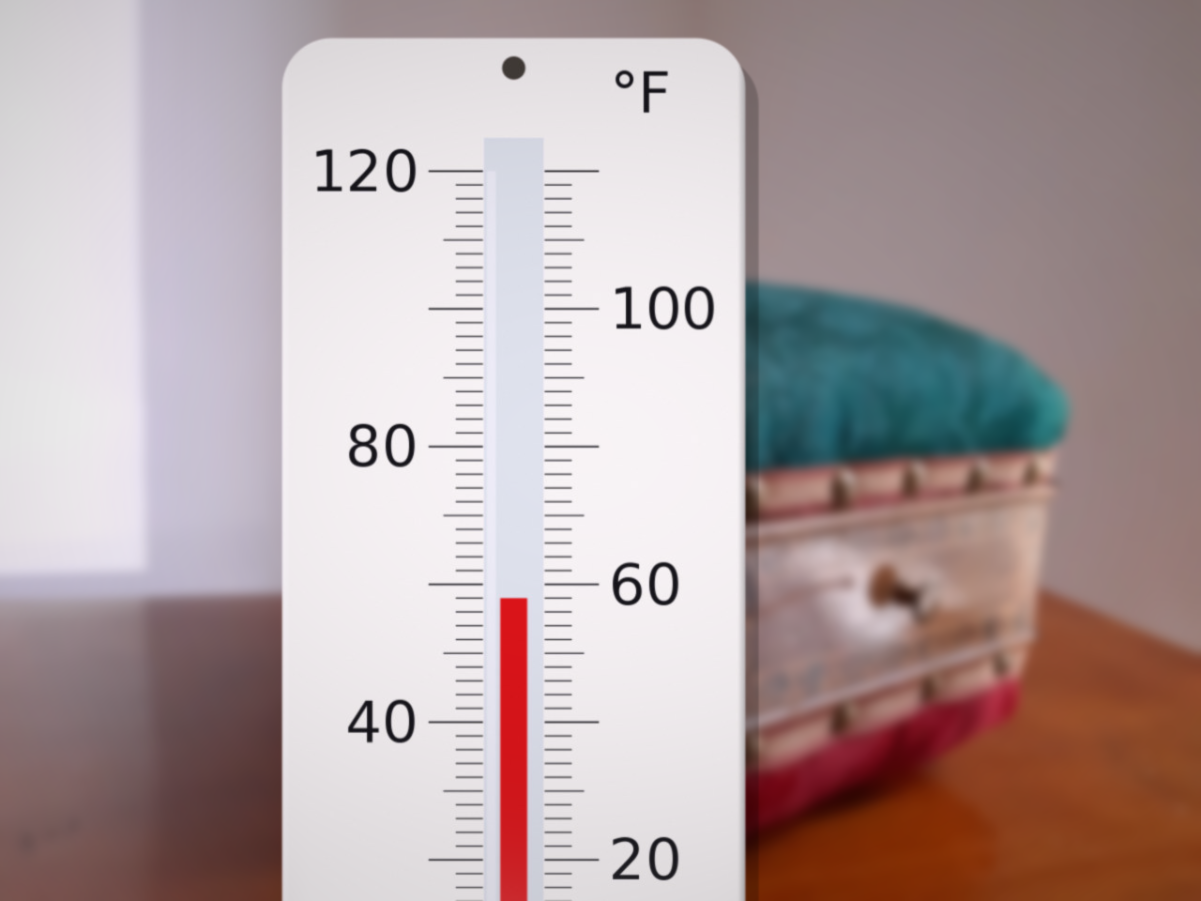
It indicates 58 °F
